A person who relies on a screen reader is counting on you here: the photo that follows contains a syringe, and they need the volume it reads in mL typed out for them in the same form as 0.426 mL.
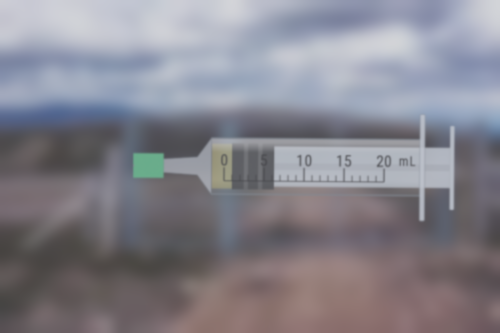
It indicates 1 mL
